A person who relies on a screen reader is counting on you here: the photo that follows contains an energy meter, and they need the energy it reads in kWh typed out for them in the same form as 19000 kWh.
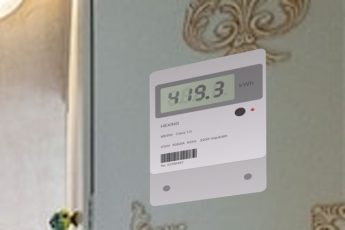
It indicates 419.3 kWh
